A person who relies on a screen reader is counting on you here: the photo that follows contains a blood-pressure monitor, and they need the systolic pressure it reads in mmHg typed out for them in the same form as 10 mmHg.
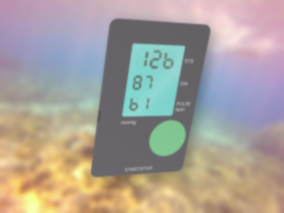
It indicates 126 mmHg
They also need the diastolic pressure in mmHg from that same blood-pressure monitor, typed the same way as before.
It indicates 87 mmHg
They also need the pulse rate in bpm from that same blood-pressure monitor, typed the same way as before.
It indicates 61 bpm
